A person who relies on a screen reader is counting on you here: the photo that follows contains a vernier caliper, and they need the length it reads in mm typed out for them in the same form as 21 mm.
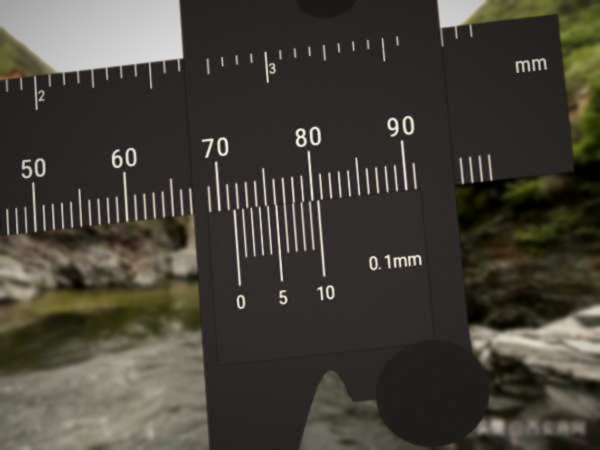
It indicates 71.6 mm
